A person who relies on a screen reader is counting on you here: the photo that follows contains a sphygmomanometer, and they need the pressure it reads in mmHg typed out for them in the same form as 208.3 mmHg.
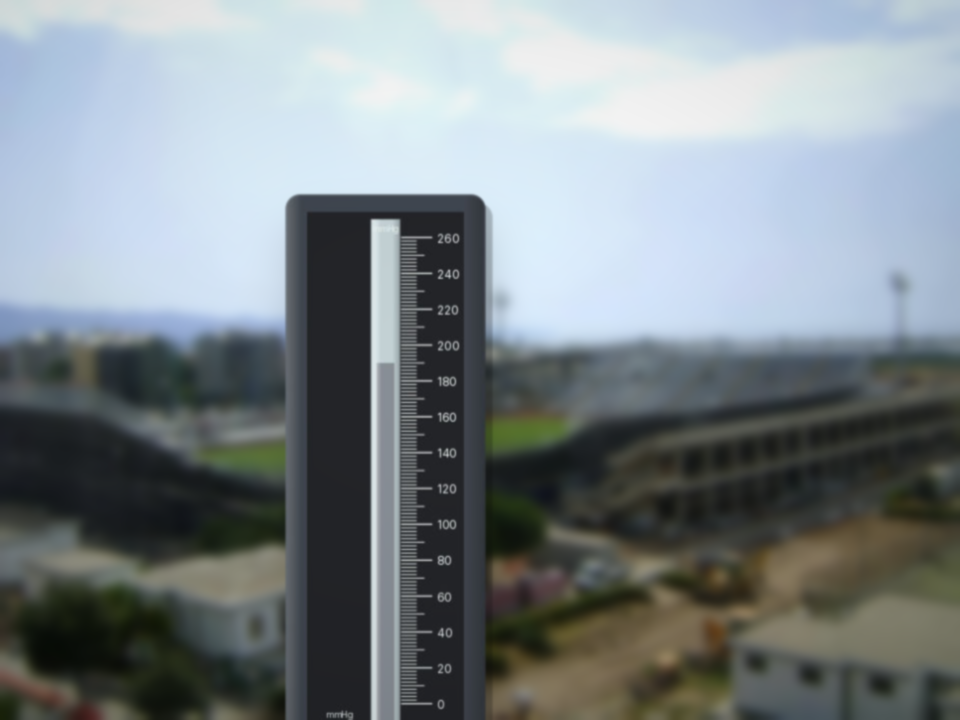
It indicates 190 mmHg
